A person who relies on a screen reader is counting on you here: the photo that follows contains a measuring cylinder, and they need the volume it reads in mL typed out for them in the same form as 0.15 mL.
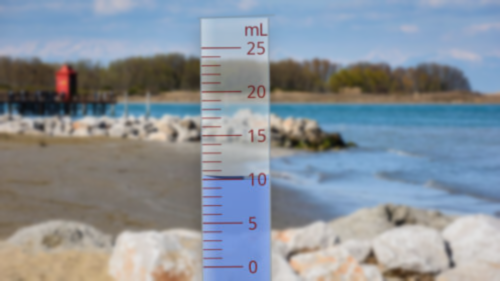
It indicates 10 mL
